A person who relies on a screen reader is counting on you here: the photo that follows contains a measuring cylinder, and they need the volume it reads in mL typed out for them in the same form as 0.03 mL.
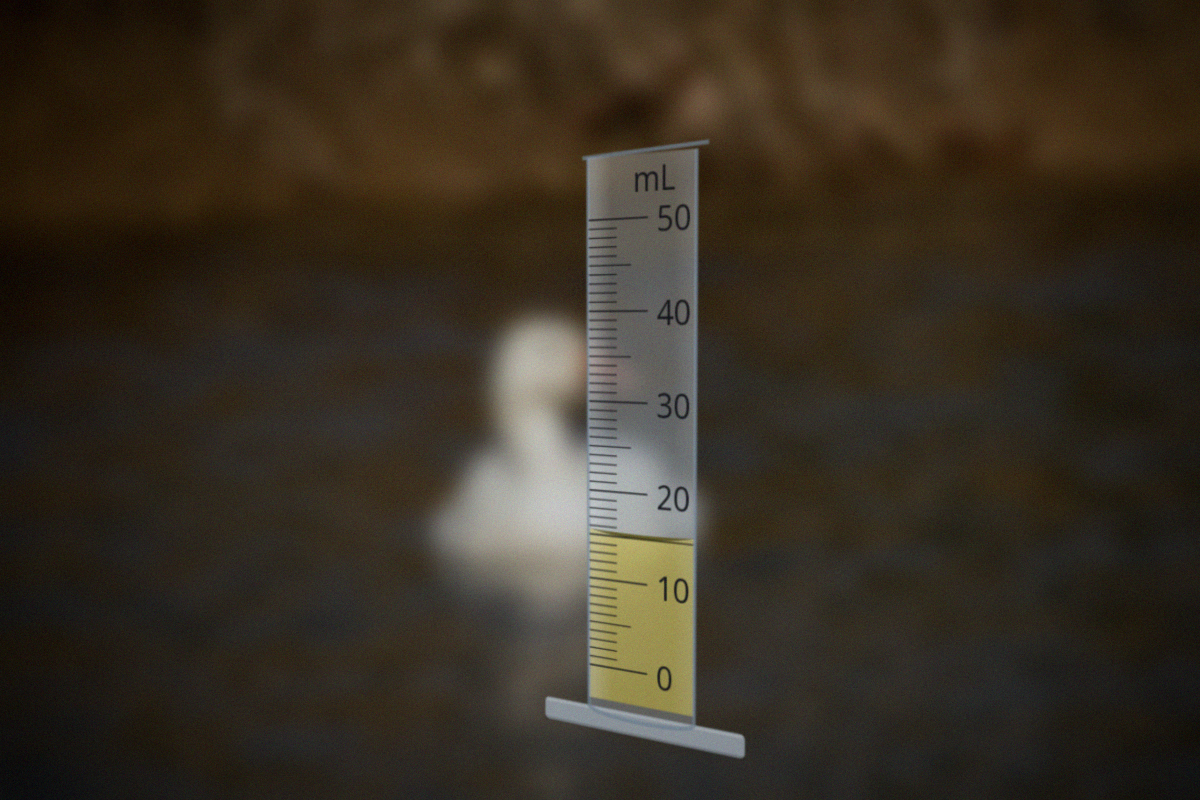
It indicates 15 mL
